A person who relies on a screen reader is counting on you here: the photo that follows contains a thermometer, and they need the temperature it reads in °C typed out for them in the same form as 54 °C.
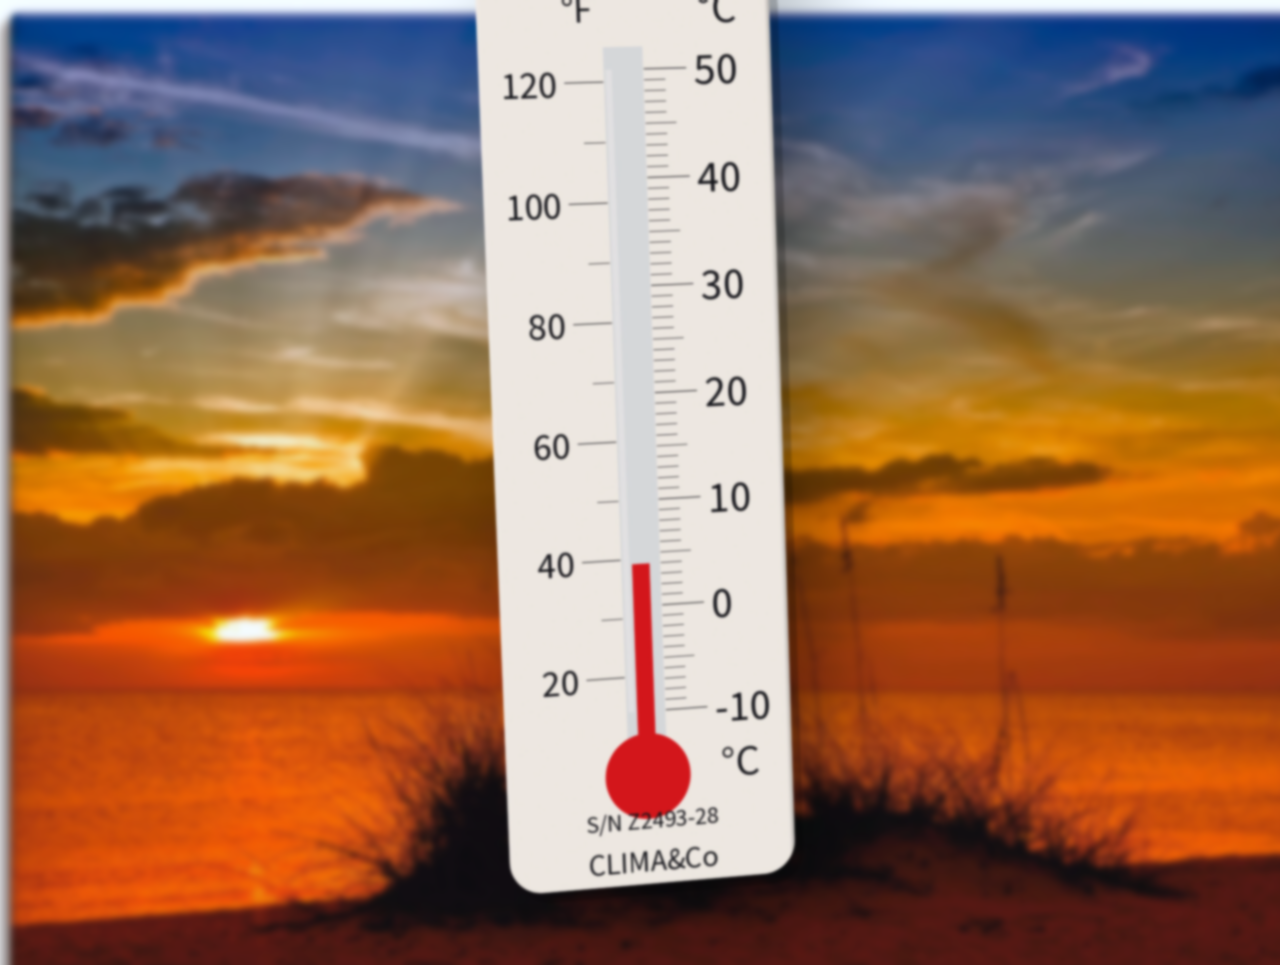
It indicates 4 °C
